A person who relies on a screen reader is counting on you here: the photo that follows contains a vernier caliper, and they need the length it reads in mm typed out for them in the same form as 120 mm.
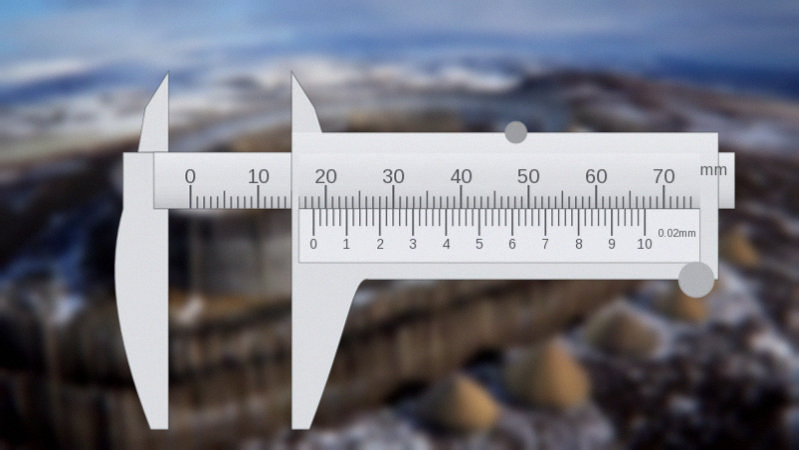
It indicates 18.2 mm
